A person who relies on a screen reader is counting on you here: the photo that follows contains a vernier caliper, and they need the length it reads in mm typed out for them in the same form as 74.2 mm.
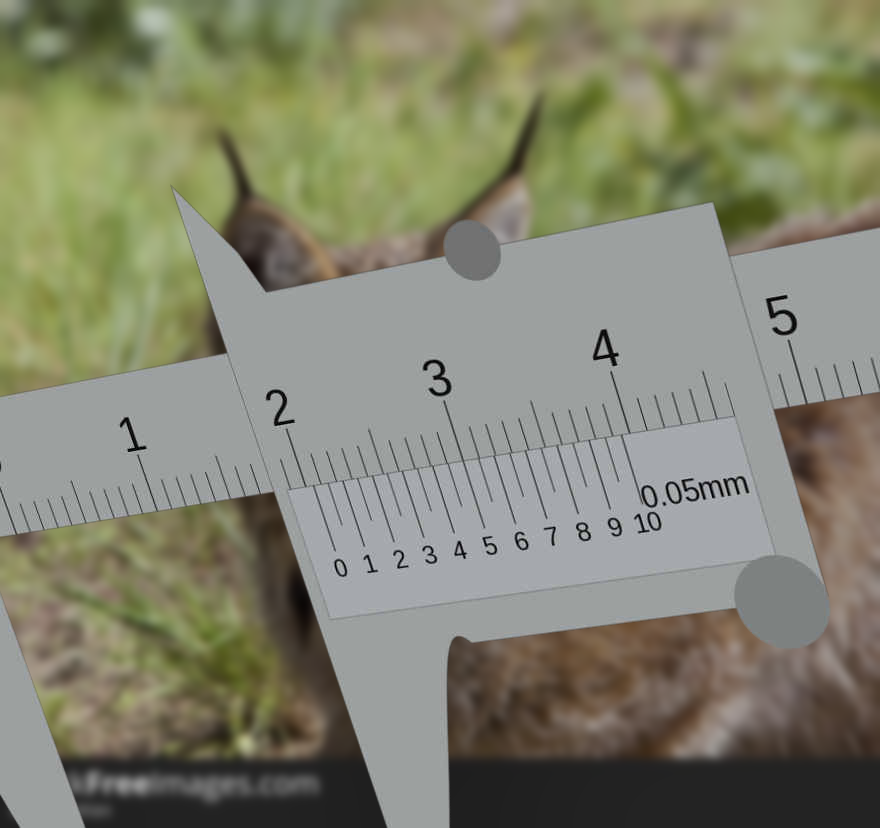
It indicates 20.5 mm
